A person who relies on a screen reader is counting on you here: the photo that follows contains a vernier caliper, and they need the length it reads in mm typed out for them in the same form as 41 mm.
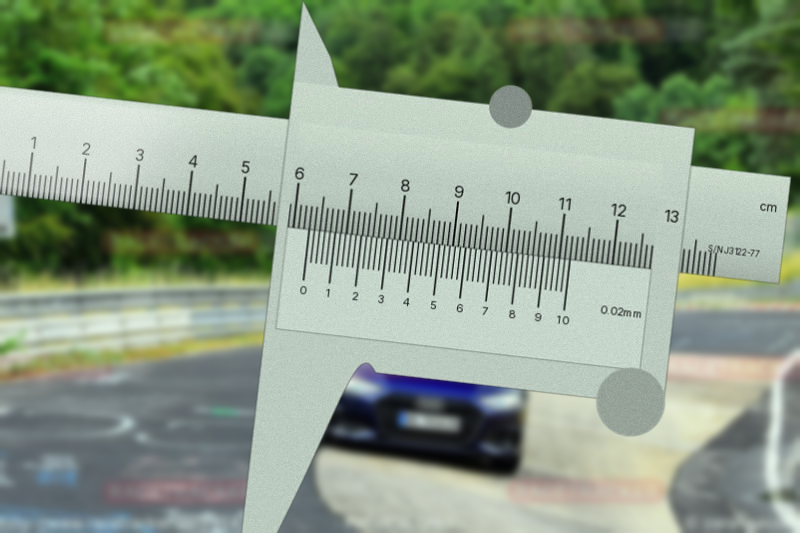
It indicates 63.0 mm
